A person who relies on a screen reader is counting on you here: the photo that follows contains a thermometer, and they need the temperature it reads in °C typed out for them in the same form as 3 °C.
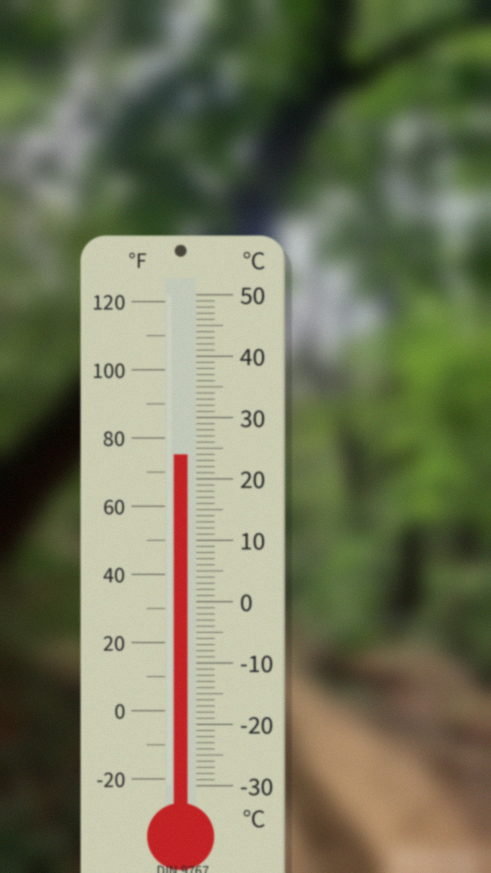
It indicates 24 °C
